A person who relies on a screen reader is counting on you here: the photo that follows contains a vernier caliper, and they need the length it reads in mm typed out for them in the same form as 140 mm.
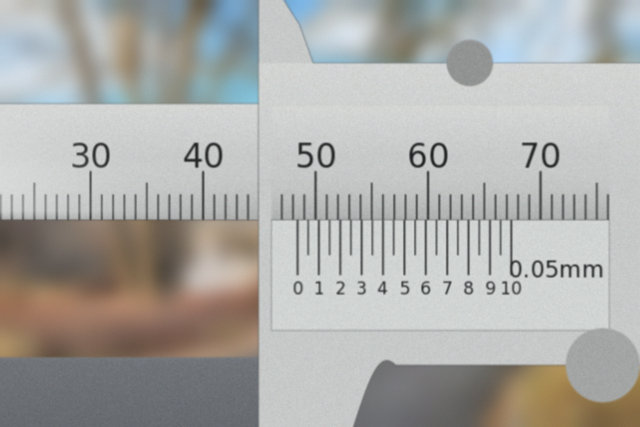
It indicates 48.4 mm
